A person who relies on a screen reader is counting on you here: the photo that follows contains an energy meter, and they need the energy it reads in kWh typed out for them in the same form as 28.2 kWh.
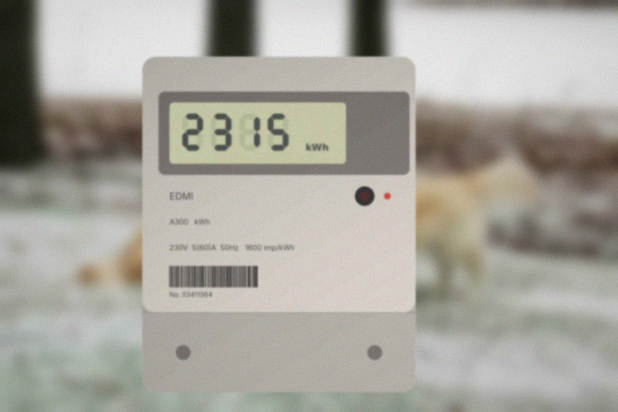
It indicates 2315 kWh
